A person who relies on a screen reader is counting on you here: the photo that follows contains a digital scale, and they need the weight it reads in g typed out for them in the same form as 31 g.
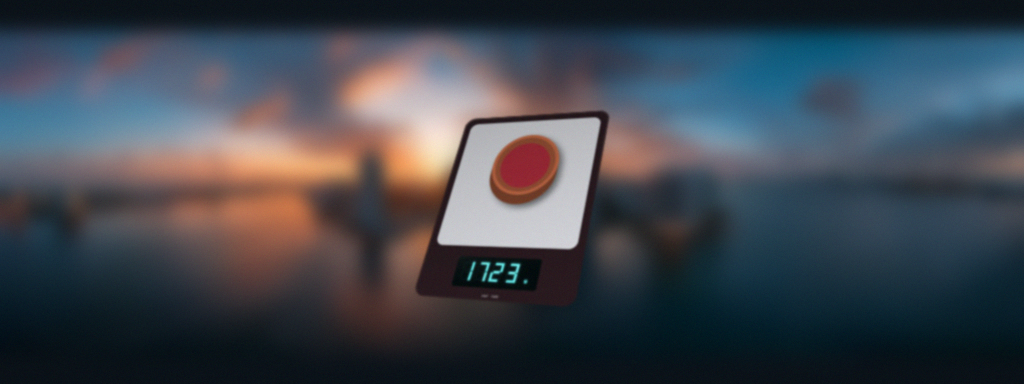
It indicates 1723 g
